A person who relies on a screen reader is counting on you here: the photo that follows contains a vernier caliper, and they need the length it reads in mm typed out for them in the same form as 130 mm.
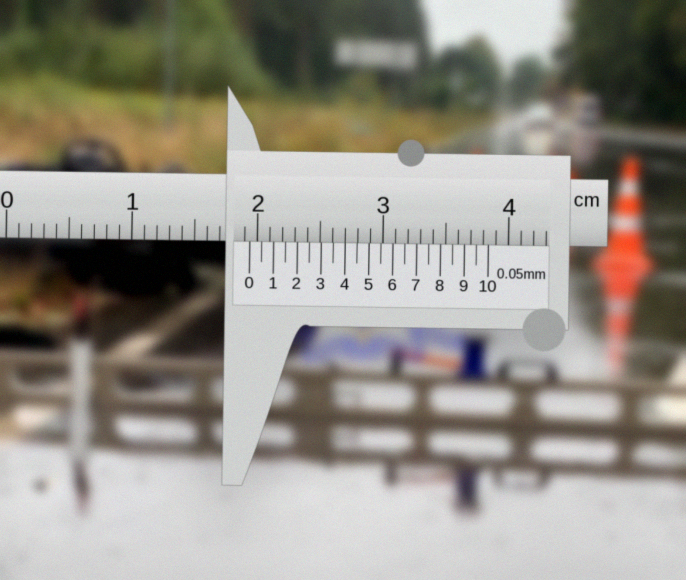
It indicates 19.4 mm
